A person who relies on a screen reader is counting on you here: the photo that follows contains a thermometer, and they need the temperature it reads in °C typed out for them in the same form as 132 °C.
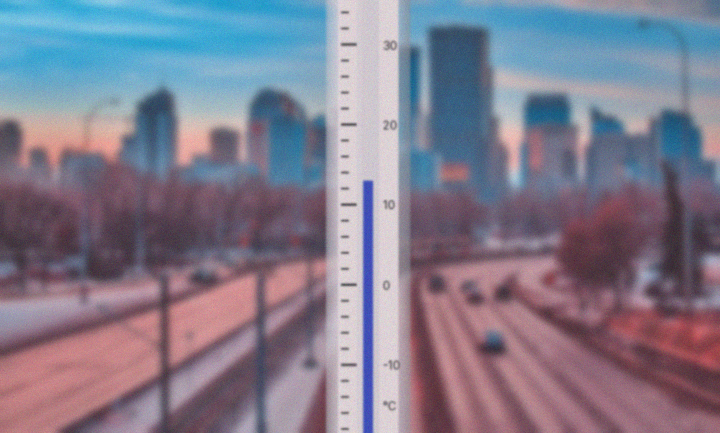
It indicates 13 °C
